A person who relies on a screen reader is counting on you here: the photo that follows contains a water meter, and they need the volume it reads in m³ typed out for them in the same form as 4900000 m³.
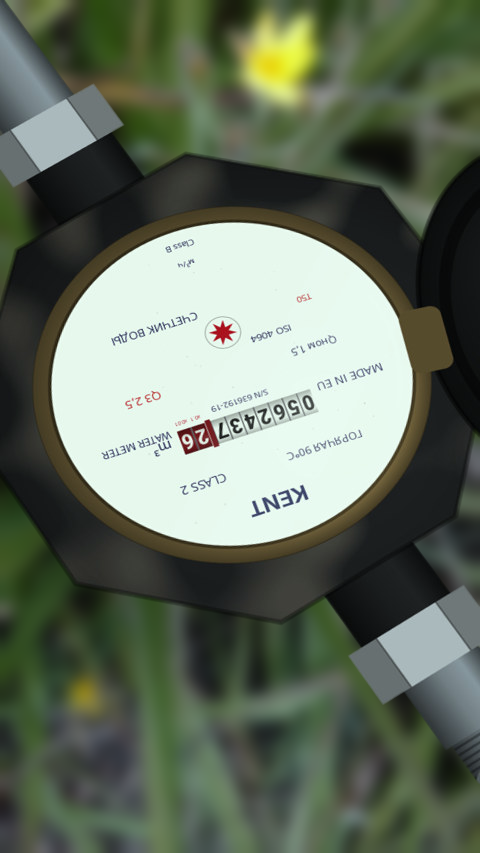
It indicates 562437.26 m³
